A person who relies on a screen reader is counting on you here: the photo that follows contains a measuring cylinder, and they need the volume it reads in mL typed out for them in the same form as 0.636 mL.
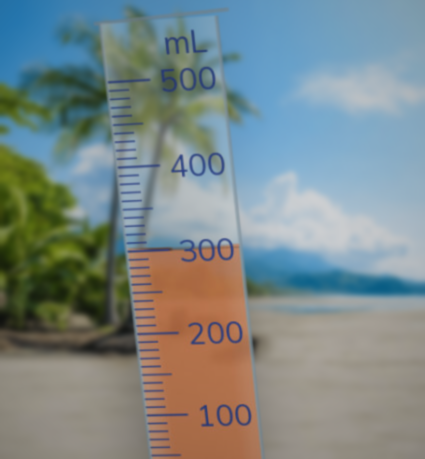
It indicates 300 mL
